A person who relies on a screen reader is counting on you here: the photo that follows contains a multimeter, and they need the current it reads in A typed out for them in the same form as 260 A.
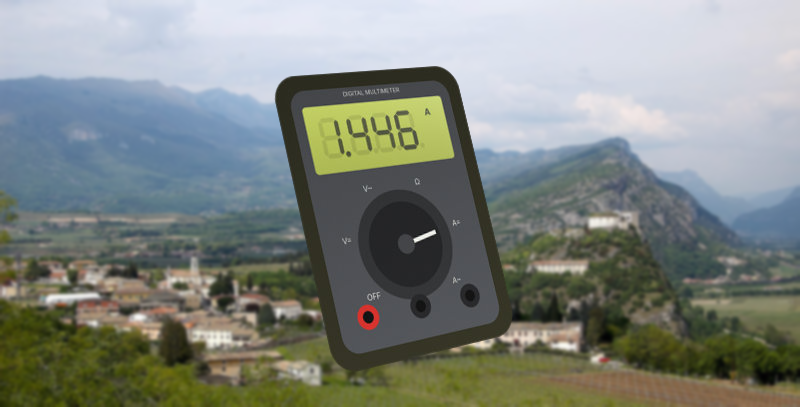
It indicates 1.446 A
